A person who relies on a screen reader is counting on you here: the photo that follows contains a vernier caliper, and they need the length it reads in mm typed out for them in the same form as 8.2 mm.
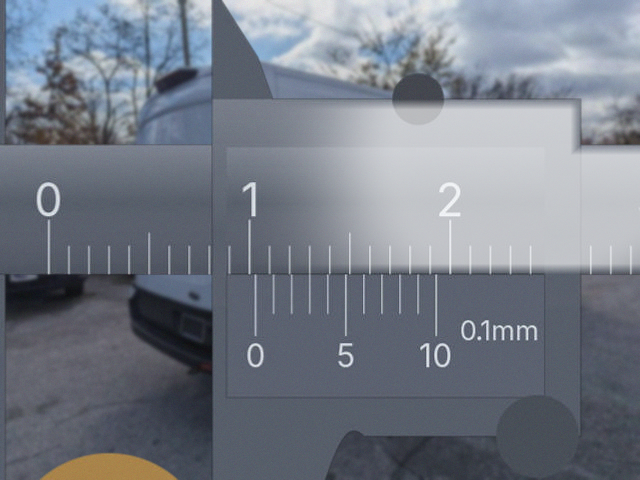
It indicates 10.3 mm
